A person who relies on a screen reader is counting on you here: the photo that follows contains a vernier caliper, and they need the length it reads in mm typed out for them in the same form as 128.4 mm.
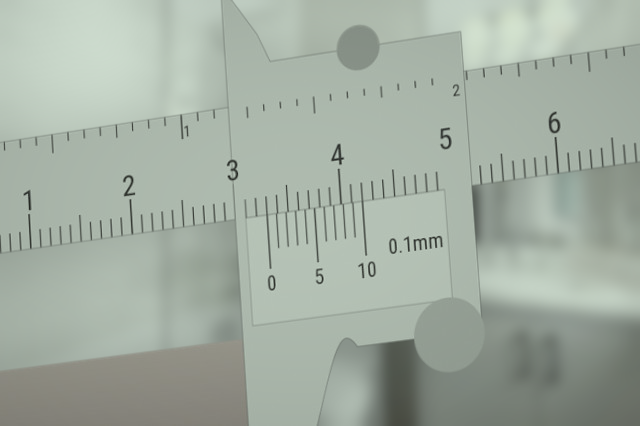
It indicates 33.0 mm
